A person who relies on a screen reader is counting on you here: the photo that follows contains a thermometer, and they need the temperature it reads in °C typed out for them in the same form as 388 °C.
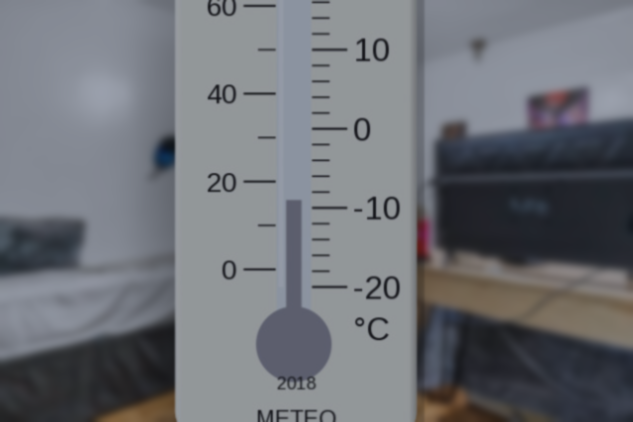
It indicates -9 °C
